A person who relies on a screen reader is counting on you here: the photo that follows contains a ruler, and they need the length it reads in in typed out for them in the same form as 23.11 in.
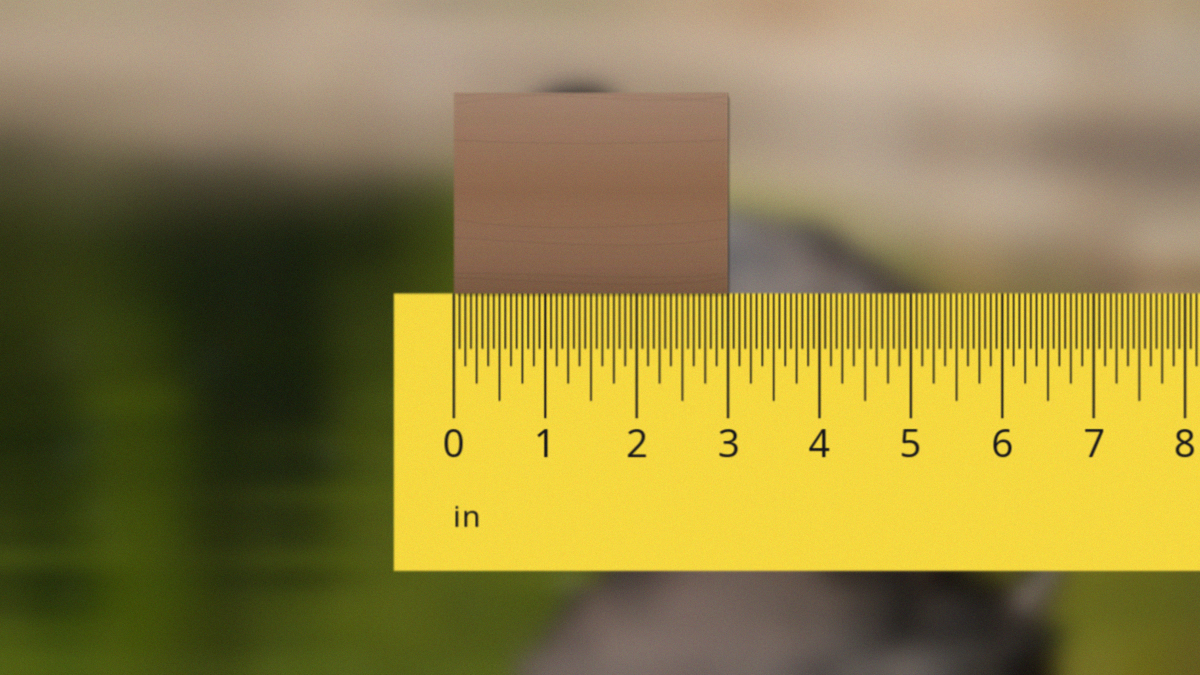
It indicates 3 in
